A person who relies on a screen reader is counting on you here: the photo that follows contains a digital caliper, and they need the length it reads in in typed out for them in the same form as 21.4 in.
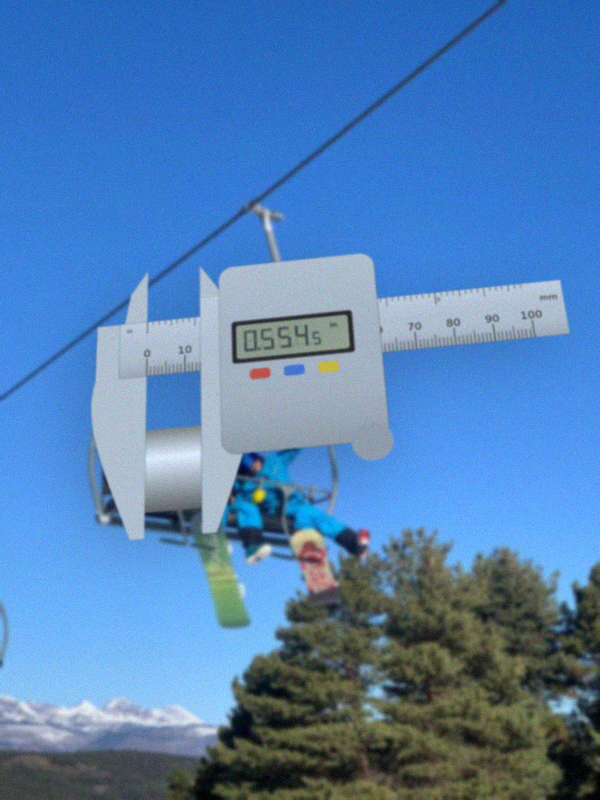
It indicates 0.5545 in
